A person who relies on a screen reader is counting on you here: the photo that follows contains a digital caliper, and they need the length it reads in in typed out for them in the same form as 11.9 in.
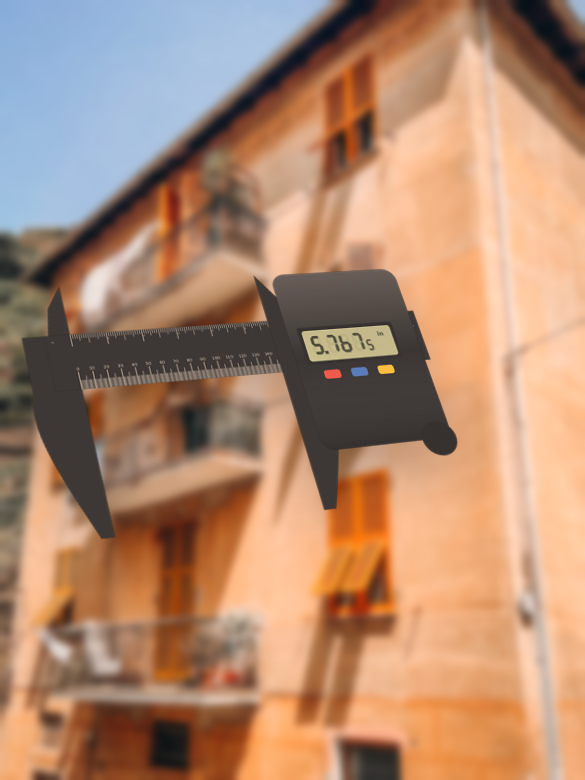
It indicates 5.7675 in
